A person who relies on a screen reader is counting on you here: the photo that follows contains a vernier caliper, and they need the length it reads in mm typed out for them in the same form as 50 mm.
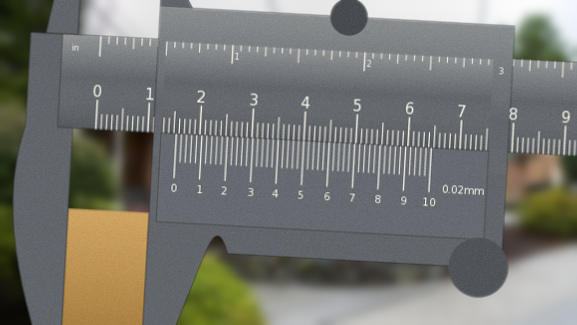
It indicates 15.5 mm
